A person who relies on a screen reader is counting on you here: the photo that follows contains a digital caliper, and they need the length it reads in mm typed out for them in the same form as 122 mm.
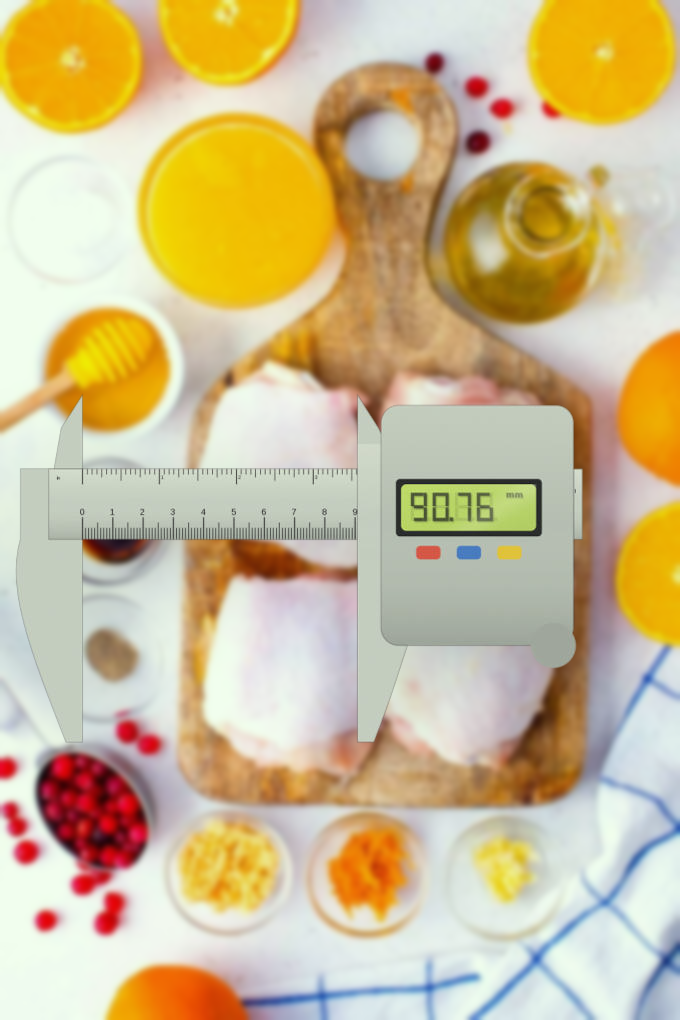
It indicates 90.76 mm
